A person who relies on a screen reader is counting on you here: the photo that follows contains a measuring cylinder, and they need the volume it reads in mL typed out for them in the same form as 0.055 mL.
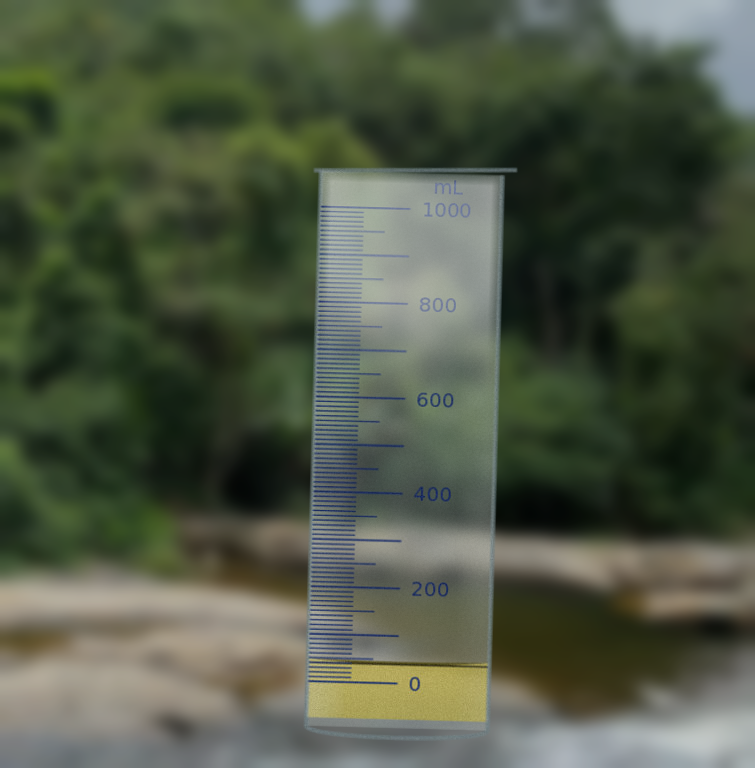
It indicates 40 mL
